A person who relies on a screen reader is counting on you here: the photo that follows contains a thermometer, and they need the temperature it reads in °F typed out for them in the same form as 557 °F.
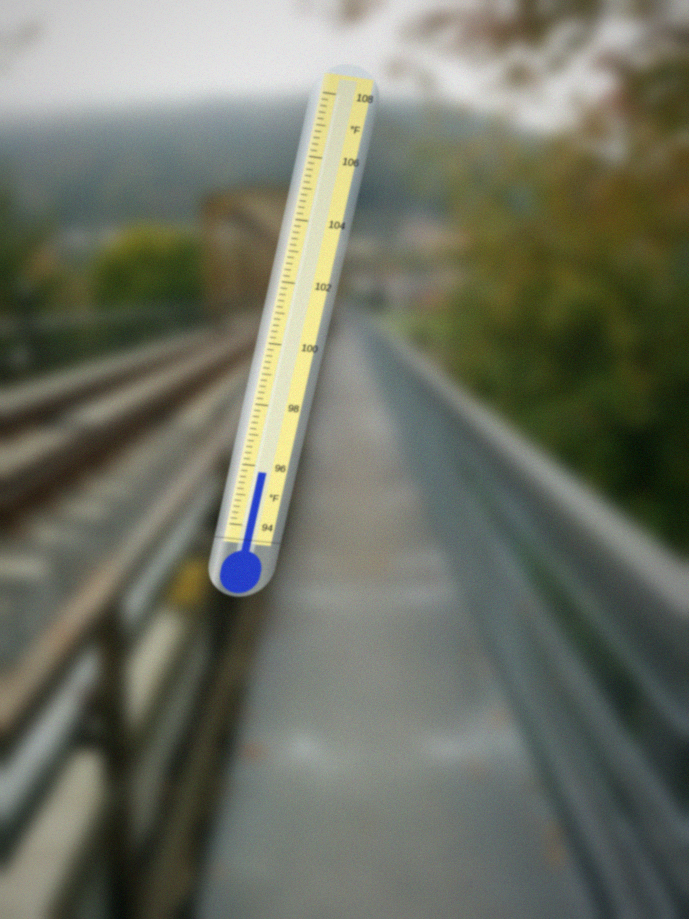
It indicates 95.8 °F
